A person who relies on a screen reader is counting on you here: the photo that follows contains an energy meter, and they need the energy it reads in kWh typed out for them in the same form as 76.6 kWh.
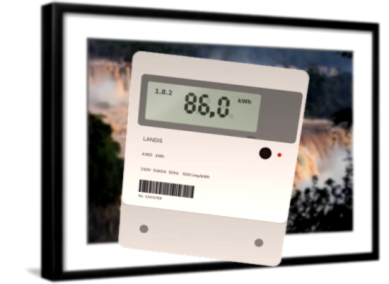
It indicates 86.0 kWh
